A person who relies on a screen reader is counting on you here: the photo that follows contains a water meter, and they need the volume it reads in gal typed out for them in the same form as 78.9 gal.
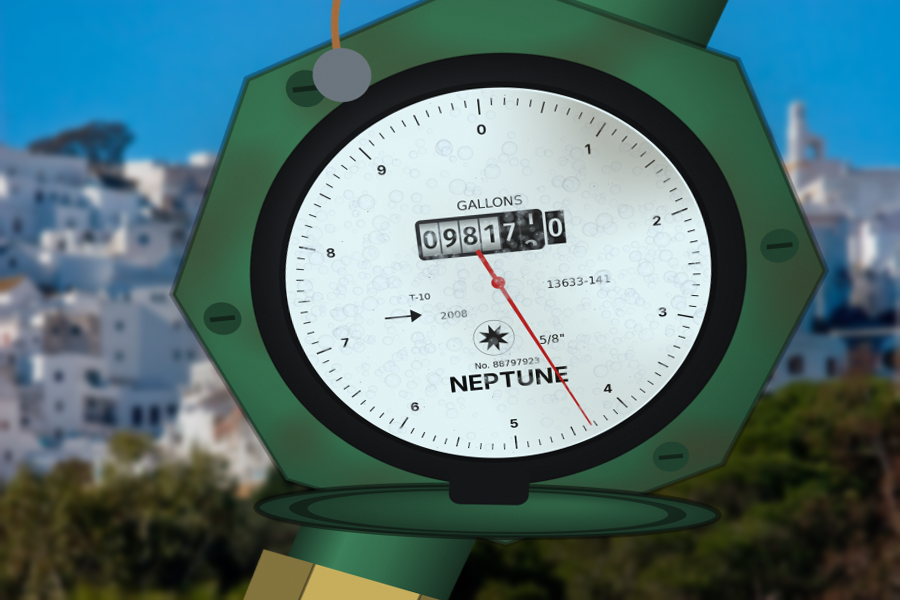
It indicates 981714.3 gal
